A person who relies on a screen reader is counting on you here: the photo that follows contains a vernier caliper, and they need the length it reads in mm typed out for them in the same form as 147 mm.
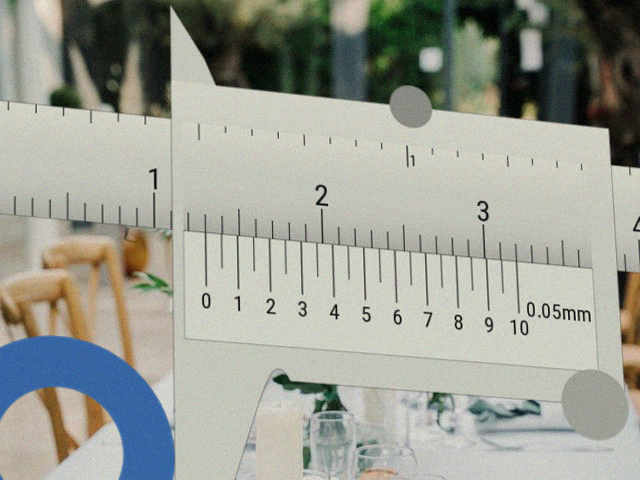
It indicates 13.0 mm
